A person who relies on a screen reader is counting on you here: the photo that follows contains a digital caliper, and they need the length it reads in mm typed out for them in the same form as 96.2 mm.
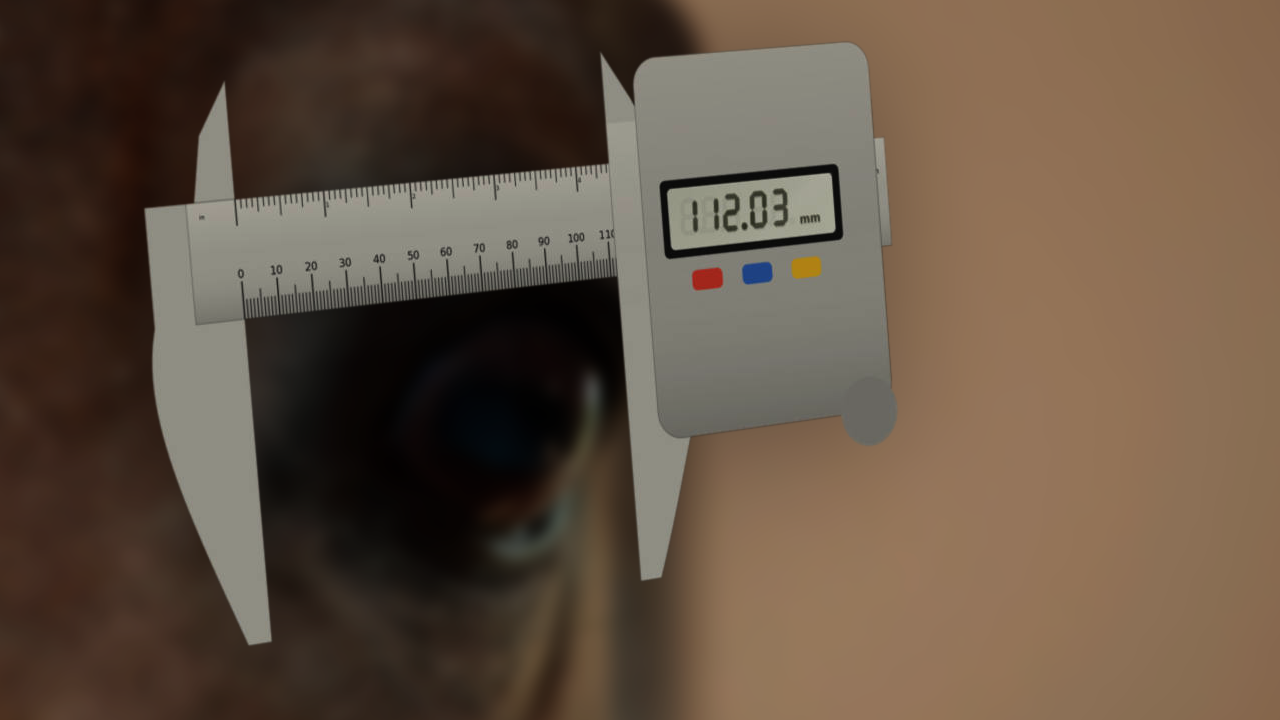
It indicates 112.03 mm
